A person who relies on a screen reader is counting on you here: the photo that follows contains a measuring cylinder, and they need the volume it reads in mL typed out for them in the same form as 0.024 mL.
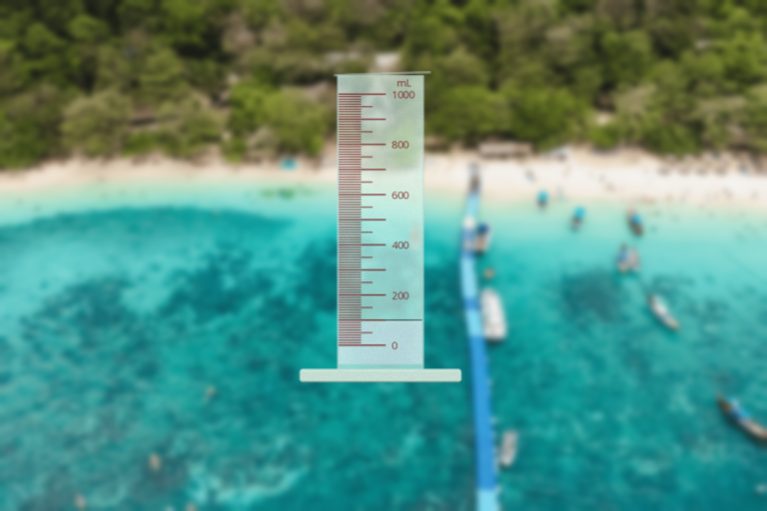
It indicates 100 mL
